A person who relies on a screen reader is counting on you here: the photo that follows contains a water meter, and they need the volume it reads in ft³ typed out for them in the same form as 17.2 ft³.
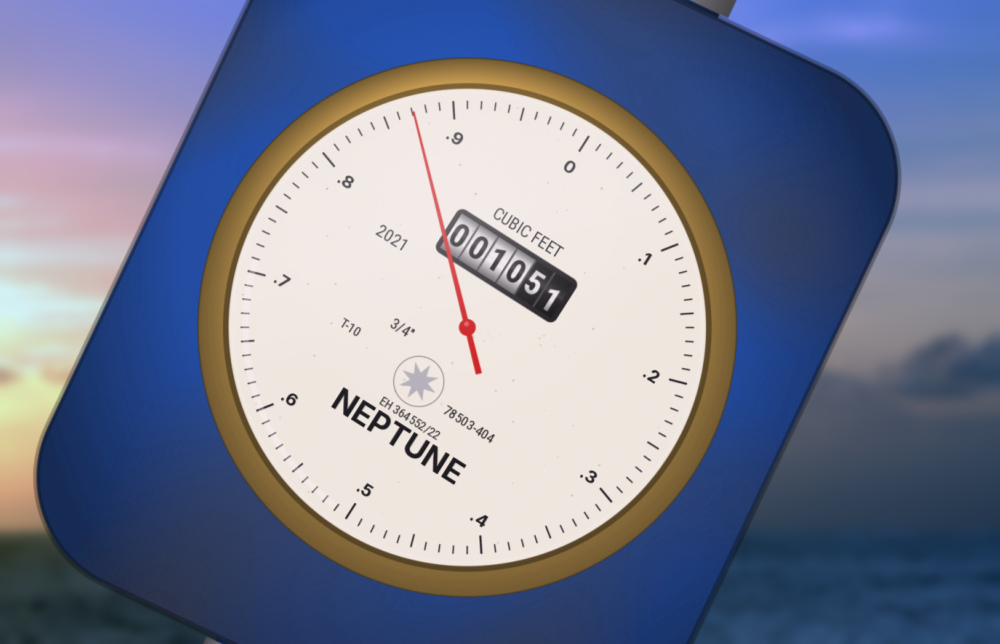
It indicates 1050.87 ft³
